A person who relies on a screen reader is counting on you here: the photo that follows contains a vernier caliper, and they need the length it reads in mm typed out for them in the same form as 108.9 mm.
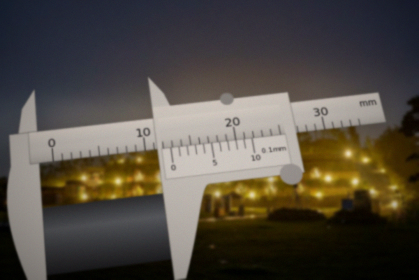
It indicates 12.8 mm
